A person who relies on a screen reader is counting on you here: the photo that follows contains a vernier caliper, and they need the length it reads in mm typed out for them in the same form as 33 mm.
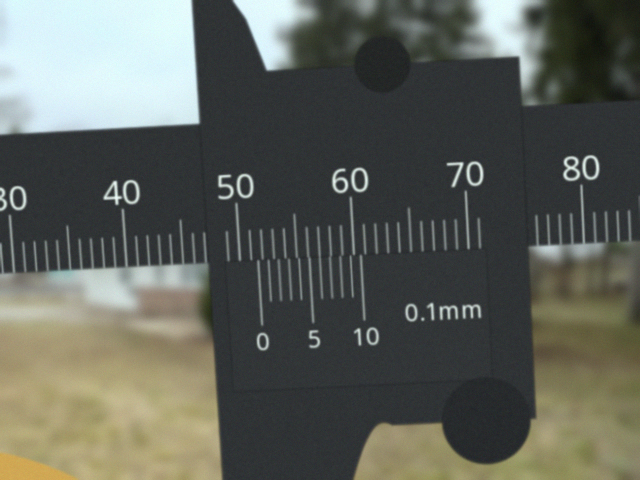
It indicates 51.6 mm
